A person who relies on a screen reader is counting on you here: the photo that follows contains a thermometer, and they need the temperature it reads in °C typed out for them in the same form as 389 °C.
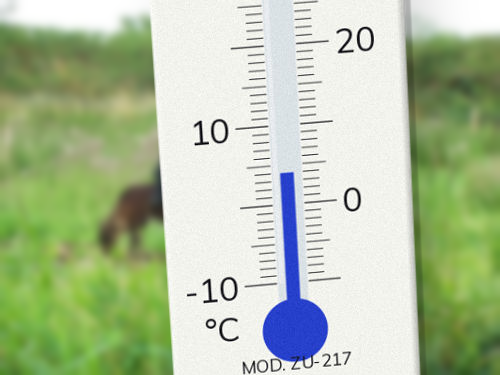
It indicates 4 °C
